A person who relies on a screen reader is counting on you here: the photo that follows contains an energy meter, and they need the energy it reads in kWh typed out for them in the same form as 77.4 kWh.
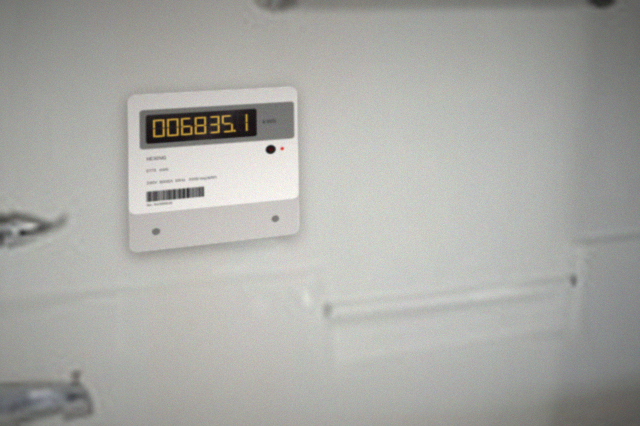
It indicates 6835.1 kWh
